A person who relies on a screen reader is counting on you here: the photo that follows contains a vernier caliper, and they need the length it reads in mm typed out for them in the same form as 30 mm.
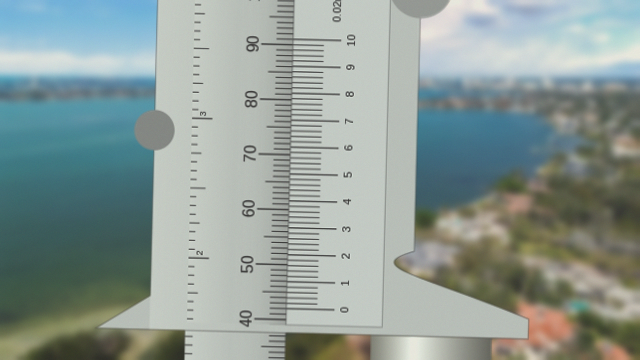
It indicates 42.0 mm
